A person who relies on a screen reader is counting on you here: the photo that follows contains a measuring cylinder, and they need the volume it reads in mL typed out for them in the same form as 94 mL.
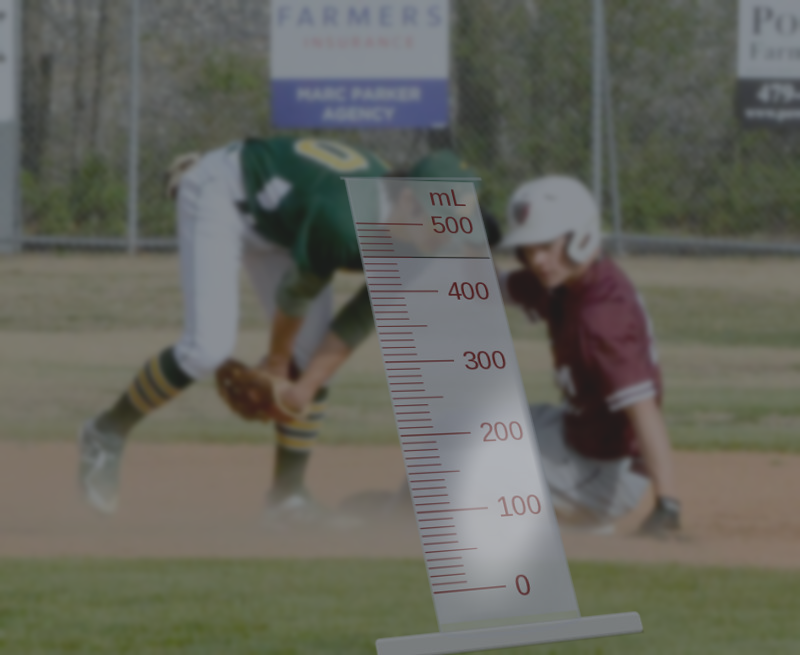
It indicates 450 mL
